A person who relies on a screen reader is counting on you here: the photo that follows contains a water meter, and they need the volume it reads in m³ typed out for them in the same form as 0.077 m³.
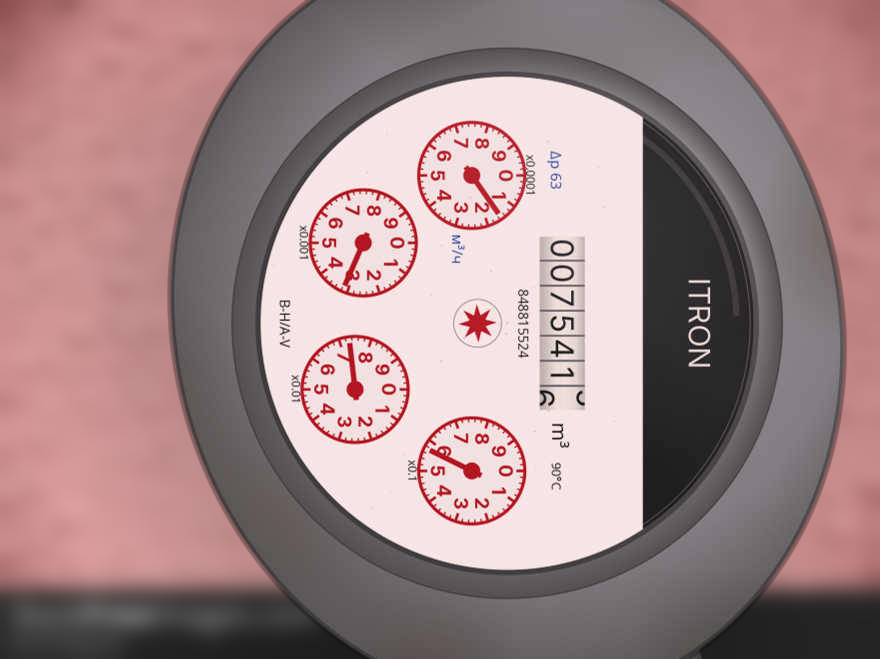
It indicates 75415.5731 m³
